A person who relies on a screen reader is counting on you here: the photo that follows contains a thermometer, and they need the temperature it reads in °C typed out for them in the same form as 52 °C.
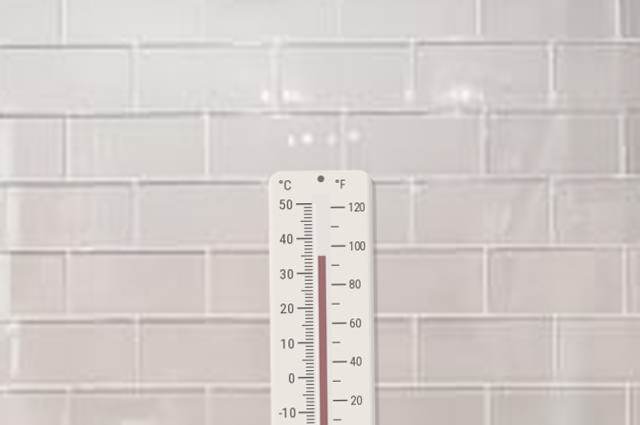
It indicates 35 °C
